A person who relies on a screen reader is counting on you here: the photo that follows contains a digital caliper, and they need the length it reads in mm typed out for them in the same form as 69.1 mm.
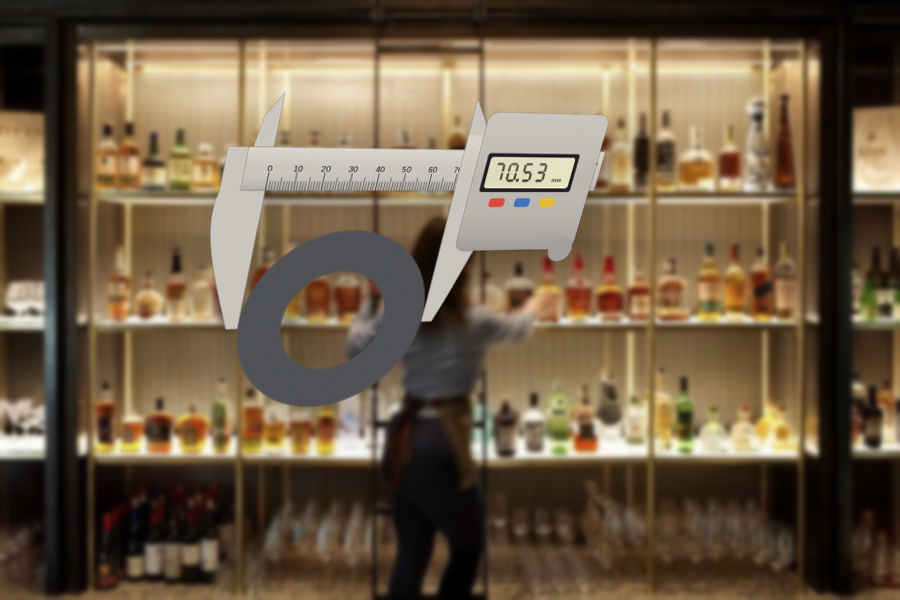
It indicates 70.53 mm
